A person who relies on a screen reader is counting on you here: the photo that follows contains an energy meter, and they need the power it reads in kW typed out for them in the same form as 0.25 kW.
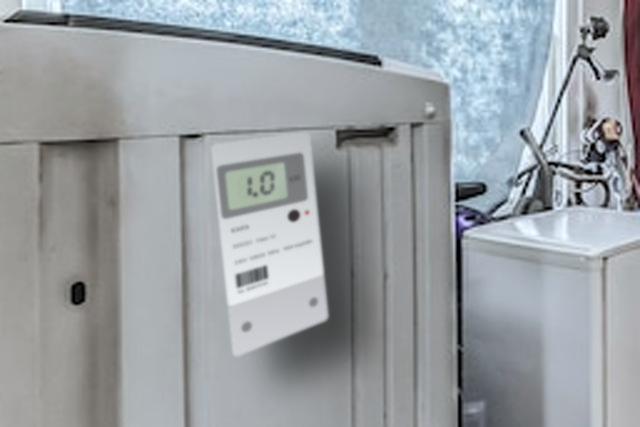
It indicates 1.0 kW
